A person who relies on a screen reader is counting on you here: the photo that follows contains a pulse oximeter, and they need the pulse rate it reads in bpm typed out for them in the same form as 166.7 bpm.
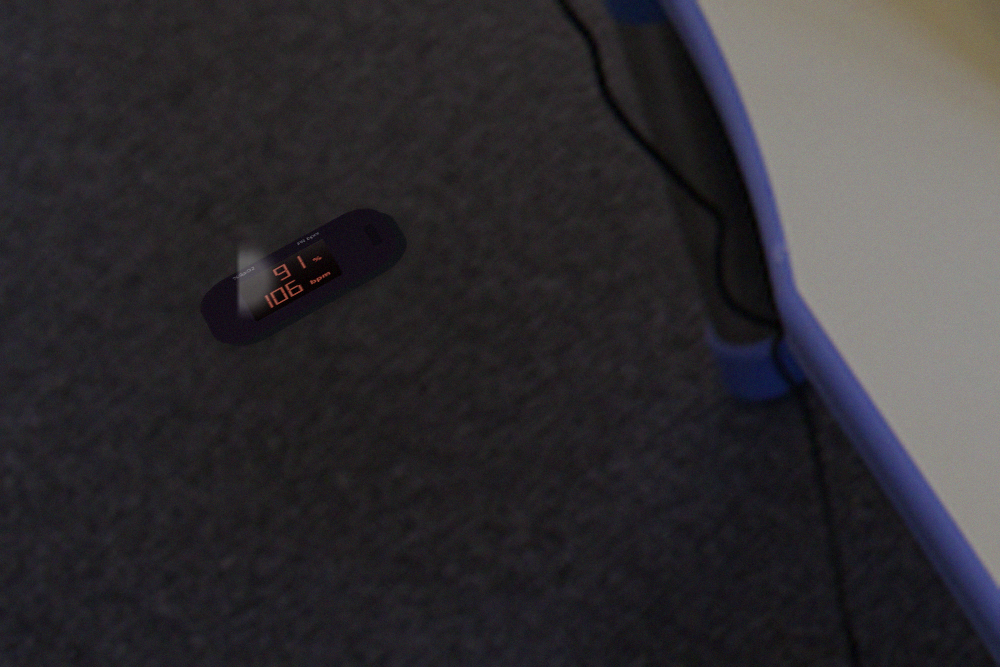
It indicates 106 bpm
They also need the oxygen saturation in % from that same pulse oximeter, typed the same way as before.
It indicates 91 %
